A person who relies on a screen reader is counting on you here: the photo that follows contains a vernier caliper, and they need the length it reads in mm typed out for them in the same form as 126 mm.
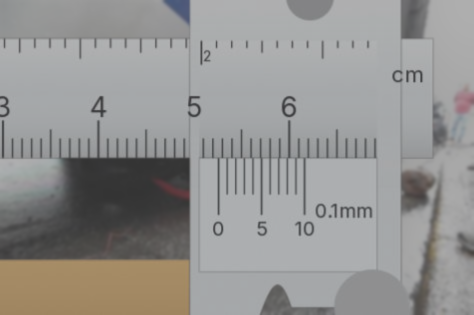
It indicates 52.6 mm
